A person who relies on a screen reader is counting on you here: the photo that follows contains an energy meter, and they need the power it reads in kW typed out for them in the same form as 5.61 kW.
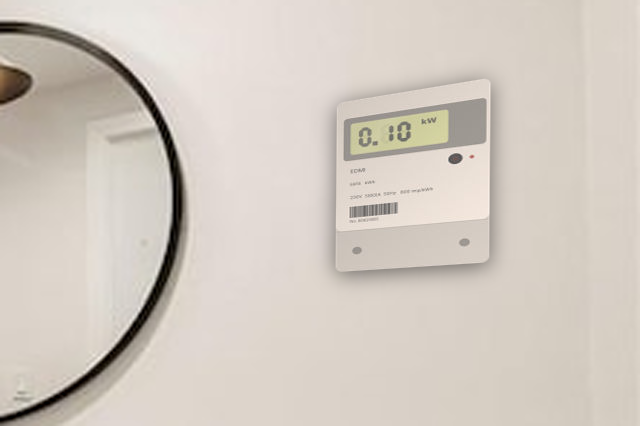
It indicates 0.10 kW
